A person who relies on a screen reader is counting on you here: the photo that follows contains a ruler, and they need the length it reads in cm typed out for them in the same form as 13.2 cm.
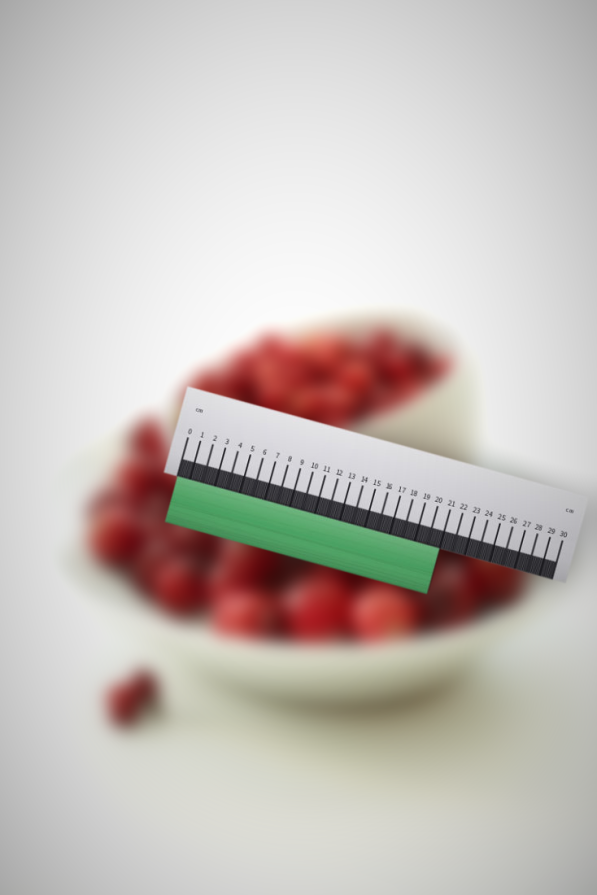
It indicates 21 cm
